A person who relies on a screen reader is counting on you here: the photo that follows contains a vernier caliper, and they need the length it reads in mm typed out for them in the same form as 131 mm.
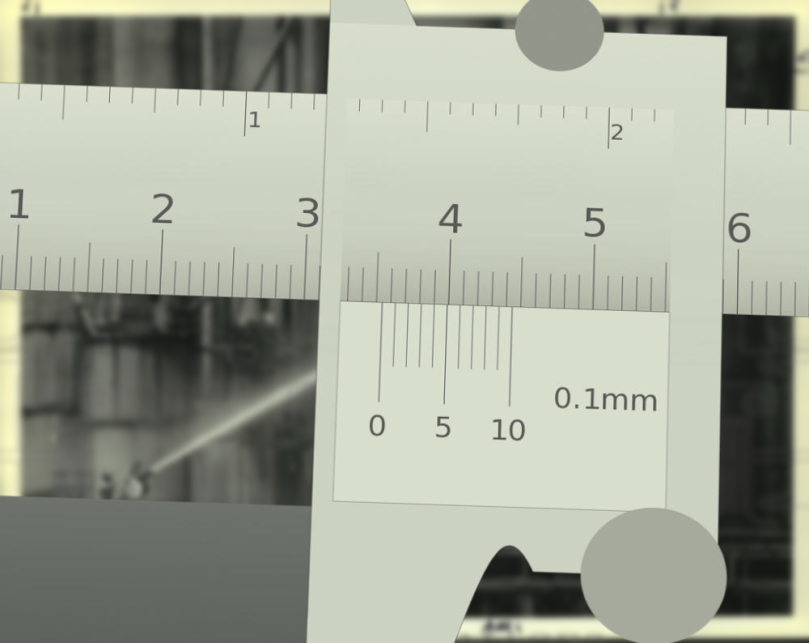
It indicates 35.4 mm
